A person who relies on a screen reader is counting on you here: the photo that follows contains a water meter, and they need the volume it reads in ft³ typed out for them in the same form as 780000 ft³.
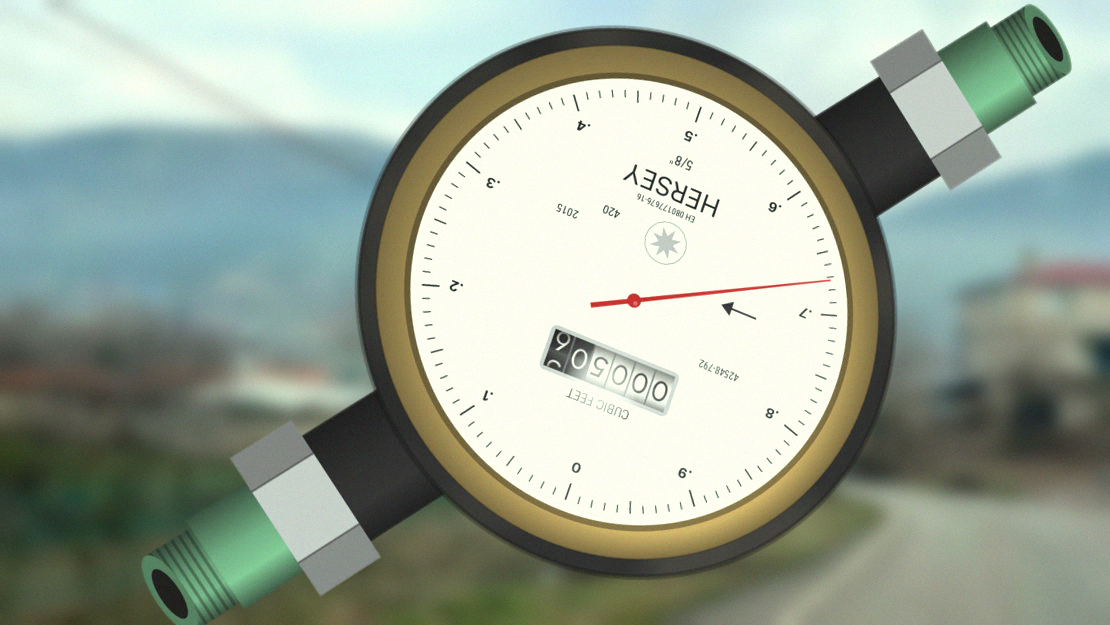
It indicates 505.67 ft³
